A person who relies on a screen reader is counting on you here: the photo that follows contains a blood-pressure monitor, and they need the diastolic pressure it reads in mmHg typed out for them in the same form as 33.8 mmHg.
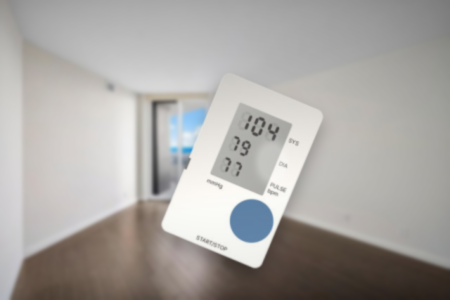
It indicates 79 mmHg
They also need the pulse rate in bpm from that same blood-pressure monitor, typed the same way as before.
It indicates 77 bpm
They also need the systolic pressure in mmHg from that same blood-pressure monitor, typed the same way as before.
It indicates 104 mmHg
